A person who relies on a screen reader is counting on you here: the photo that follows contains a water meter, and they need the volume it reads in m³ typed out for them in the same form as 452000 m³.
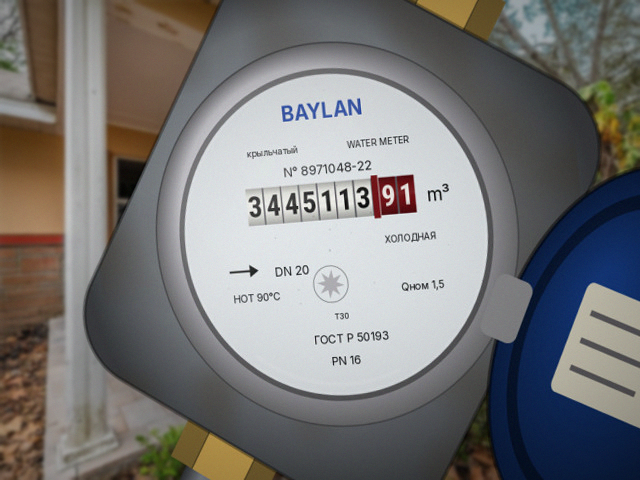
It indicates 3445113.91 m³
